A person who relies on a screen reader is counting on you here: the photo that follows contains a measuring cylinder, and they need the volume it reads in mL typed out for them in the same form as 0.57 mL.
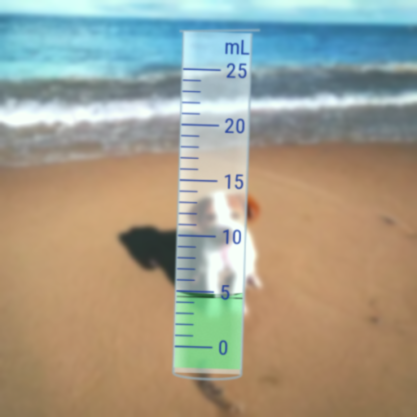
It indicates 4.5 mL
